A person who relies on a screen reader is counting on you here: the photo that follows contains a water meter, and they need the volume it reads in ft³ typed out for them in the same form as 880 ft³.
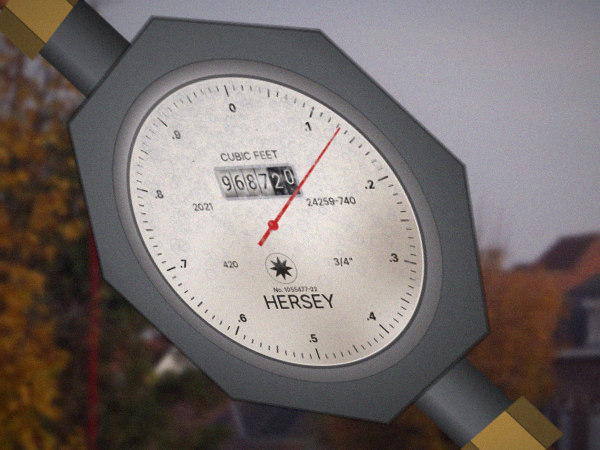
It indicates 968720.13 ft³
